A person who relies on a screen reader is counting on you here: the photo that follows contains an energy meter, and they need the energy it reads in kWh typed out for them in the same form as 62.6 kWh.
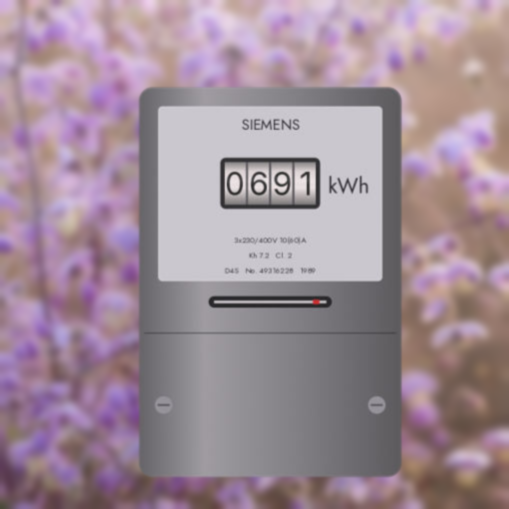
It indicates 691 kWh
